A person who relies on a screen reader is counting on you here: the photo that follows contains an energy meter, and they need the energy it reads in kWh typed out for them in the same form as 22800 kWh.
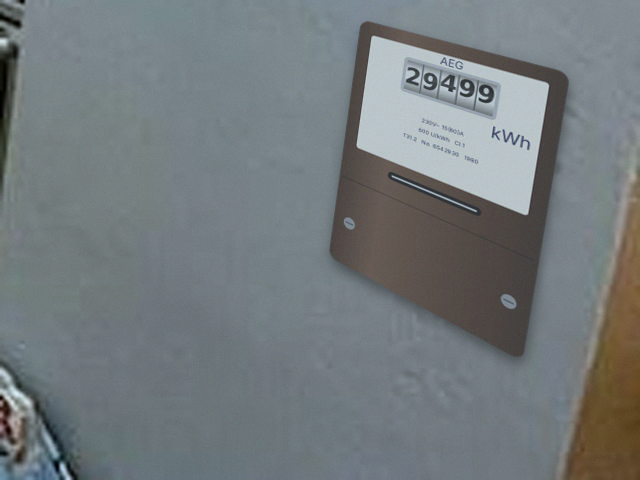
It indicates 29499 kWh
